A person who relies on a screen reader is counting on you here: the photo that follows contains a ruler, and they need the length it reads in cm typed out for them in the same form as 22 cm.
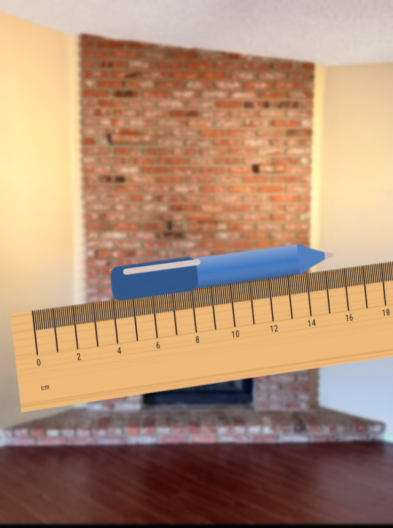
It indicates 11.5 cm
